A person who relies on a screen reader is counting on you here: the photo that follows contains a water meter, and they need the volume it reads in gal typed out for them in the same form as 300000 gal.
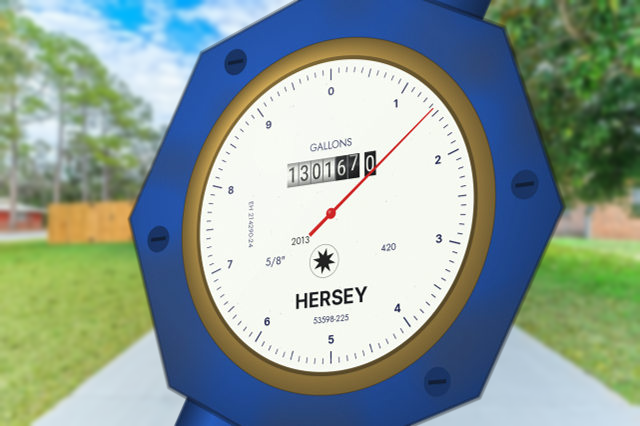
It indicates 1301671.4 gal
